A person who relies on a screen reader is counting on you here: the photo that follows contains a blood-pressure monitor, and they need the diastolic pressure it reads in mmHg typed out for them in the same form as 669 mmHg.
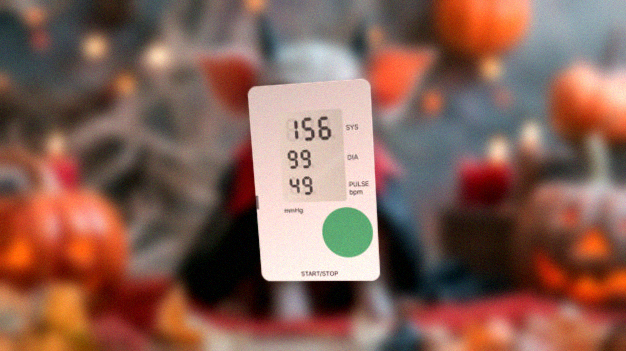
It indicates 99 mmHg
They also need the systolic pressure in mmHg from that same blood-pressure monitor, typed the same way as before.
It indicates 156 mmHg
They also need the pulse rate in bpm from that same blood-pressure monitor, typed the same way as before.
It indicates 49 bpm
